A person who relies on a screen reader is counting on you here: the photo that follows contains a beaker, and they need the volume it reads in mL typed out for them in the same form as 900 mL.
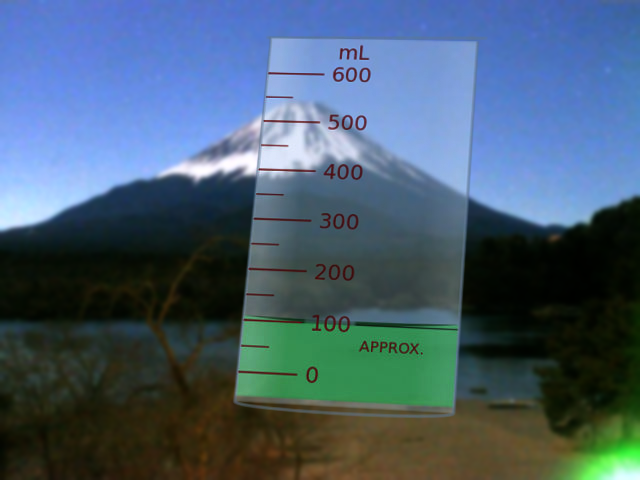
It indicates 100 mL
